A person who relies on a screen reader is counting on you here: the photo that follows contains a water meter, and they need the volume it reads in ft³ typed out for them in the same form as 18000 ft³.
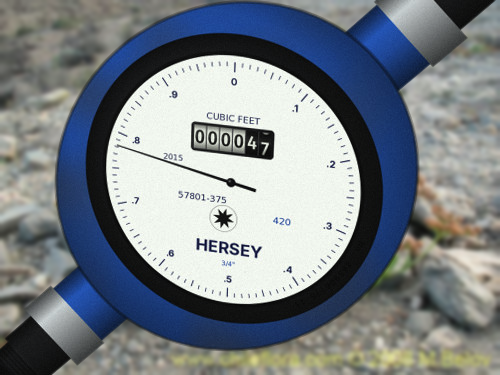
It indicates 46.78 ft³
